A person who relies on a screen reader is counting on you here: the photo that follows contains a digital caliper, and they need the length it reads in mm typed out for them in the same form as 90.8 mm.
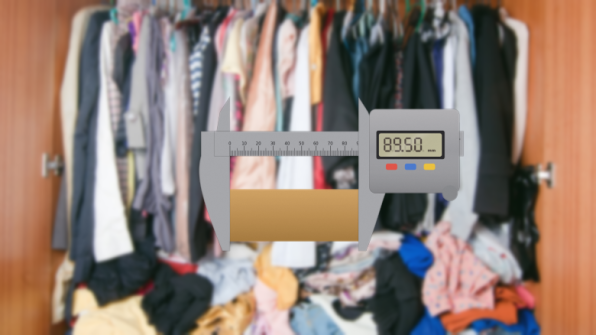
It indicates 89.50 mm
